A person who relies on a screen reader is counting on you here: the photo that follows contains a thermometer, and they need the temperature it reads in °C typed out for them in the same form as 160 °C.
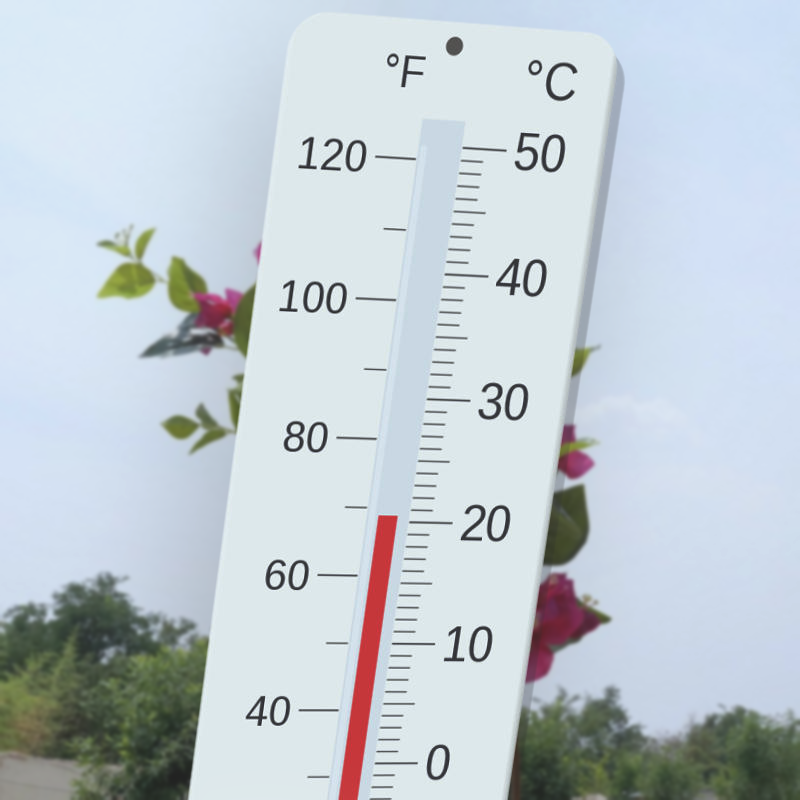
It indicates 20.5 °C
